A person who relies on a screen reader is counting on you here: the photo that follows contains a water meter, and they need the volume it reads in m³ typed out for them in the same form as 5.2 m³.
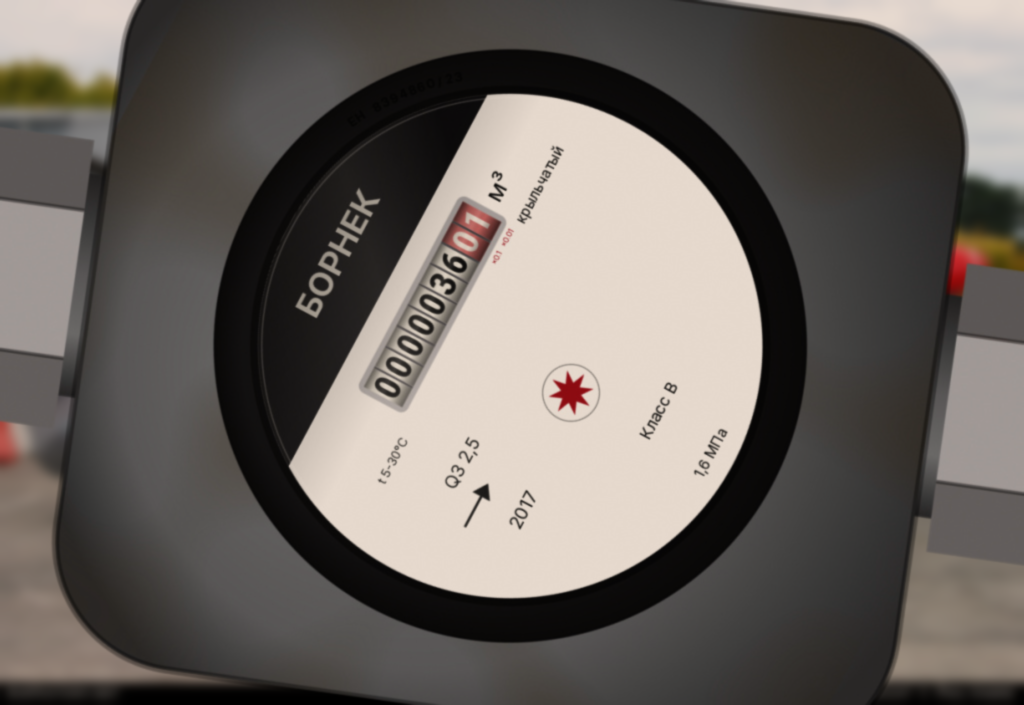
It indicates 36.01 m³
